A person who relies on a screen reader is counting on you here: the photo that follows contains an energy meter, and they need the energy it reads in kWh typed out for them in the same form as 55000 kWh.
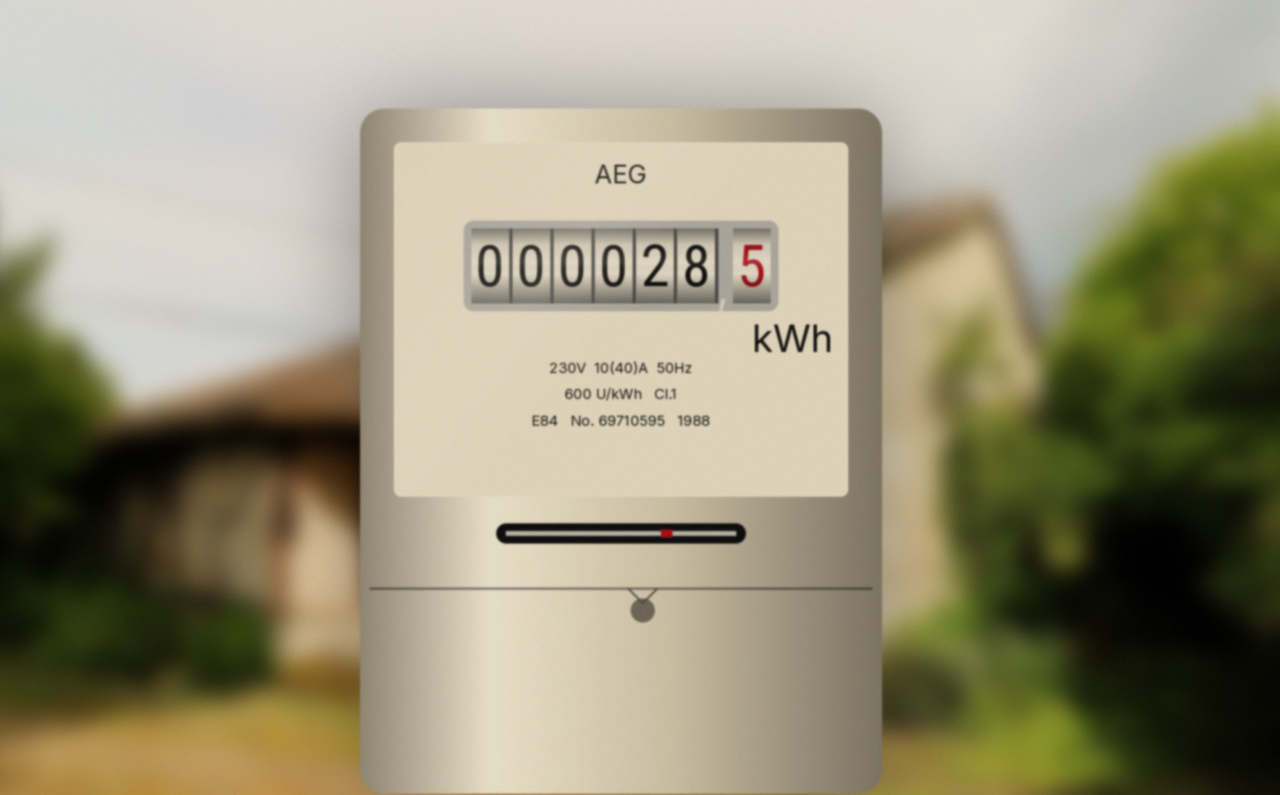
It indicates 28.5 kWh
